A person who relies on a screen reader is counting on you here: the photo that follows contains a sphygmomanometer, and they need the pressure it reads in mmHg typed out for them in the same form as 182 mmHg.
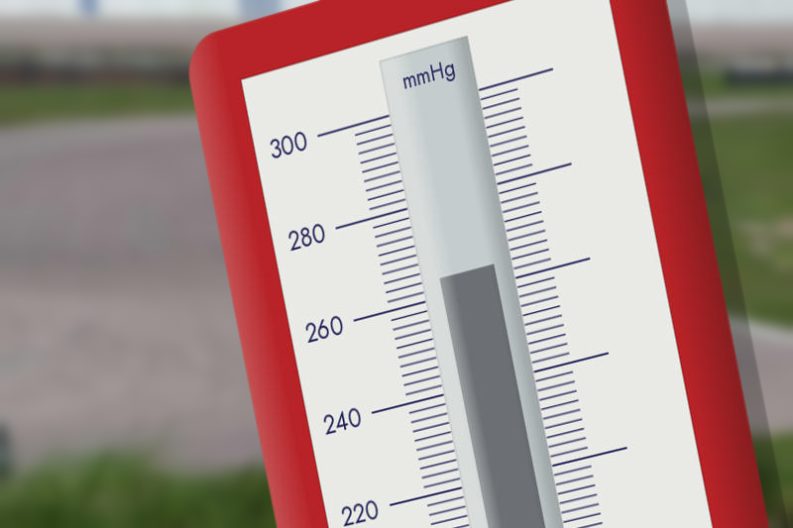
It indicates 264 mmHg
